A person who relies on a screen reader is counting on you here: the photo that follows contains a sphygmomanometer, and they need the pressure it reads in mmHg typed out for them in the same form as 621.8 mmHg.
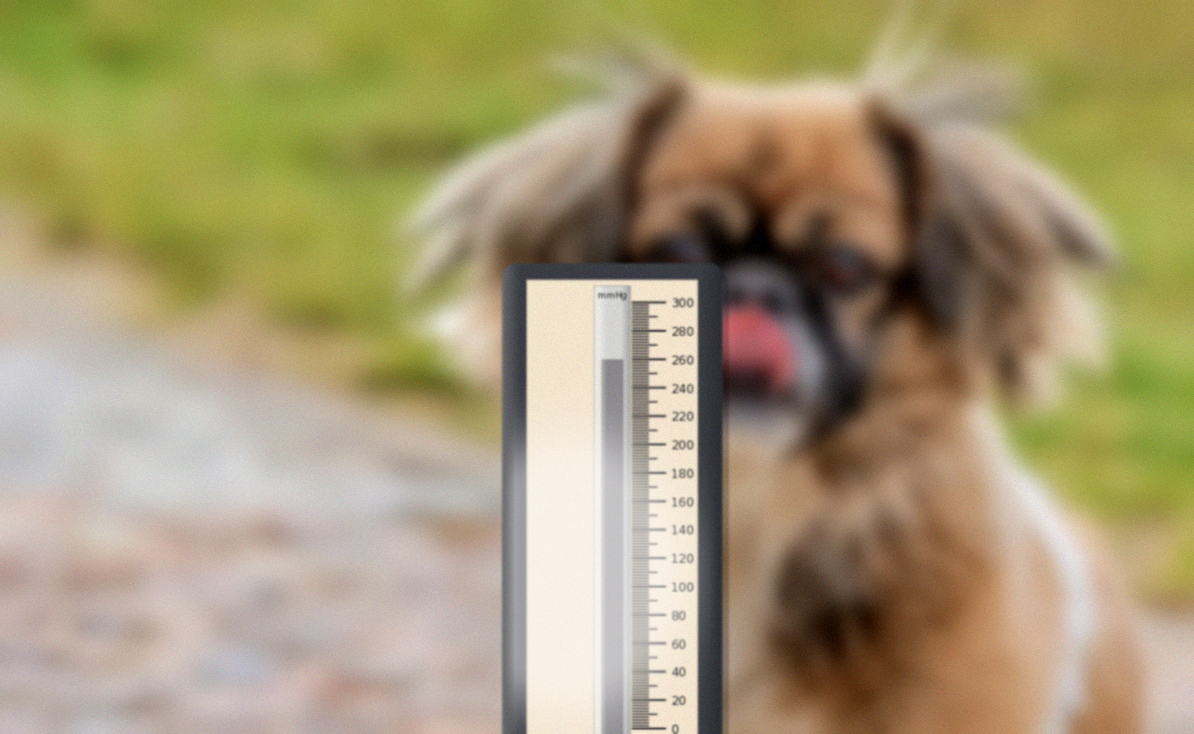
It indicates 260 mmHg
